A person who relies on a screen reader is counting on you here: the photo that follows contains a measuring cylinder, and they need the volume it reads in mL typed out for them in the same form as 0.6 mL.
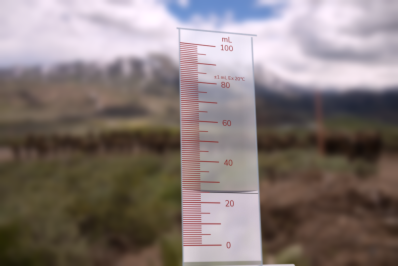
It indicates 25 mL
